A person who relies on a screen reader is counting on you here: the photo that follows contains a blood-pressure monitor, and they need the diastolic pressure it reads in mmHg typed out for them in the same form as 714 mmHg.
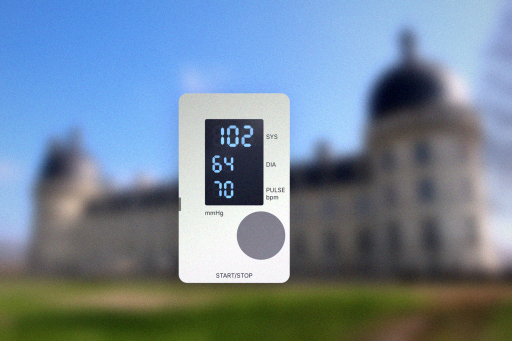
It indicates 64 mmHg
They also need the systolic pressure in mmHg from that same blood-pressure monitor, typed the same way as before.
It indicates 102 mmHg
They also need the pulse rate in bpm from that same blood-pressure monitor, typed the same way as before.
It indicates 70 bpm
